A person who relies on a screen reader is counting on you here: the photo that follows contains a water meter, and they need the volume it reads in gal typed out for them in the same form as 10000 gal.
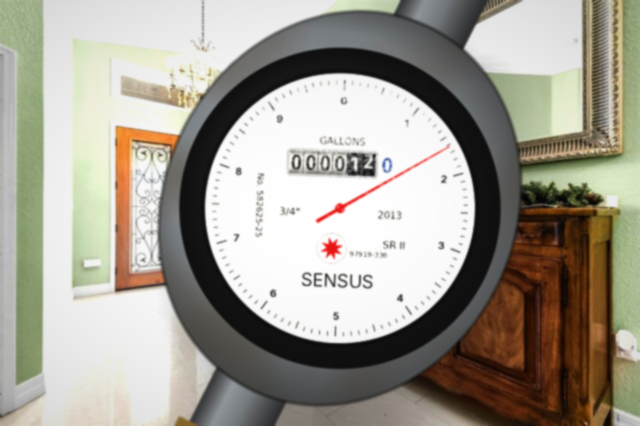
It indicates 121.6 gal
